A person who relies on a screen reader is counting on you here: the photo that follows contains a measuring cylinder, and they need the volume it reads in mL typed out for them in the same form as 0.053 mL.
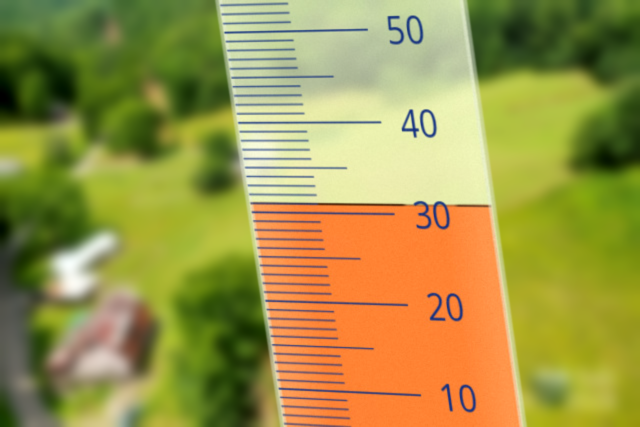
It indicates 31 mL
